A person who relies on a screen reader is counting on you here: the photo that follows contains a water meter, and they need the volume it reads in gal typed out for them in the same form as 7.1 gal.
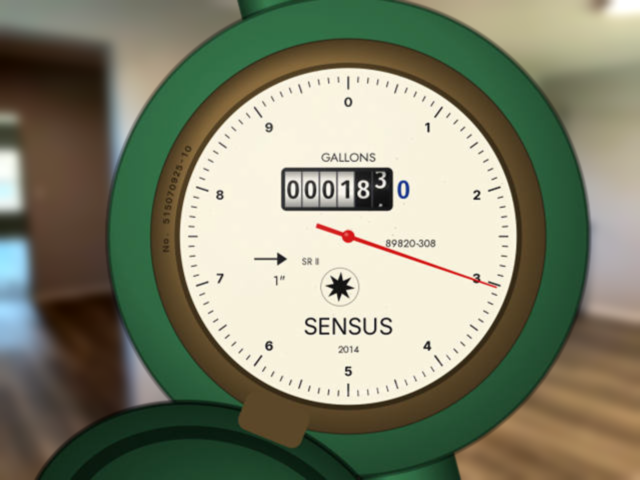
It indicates 1833.0 gal
